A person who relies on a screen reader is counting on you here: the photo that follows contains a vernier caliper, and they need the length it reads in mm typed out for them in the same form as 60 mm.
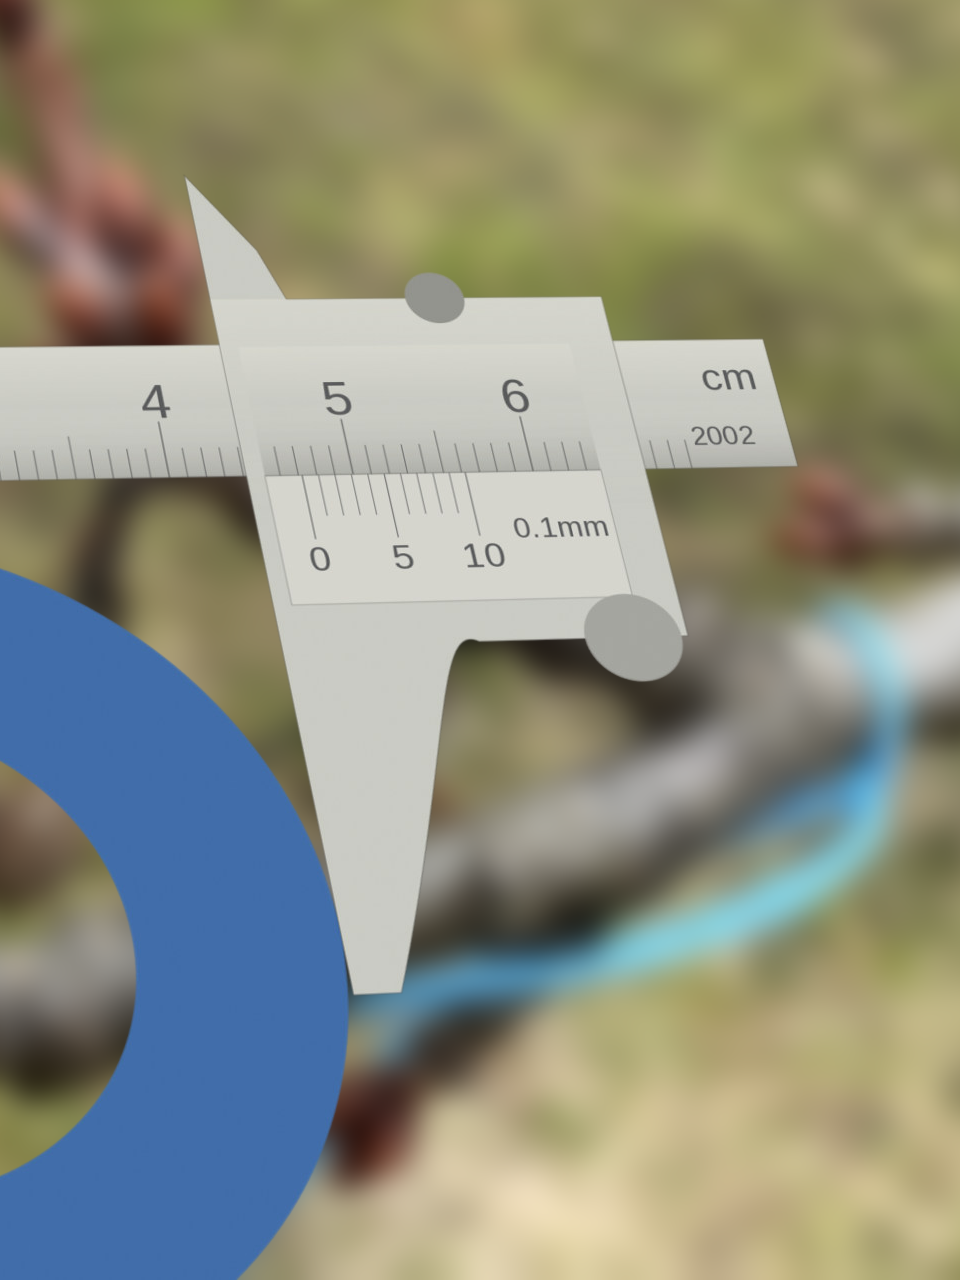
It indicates 47.2 mm
